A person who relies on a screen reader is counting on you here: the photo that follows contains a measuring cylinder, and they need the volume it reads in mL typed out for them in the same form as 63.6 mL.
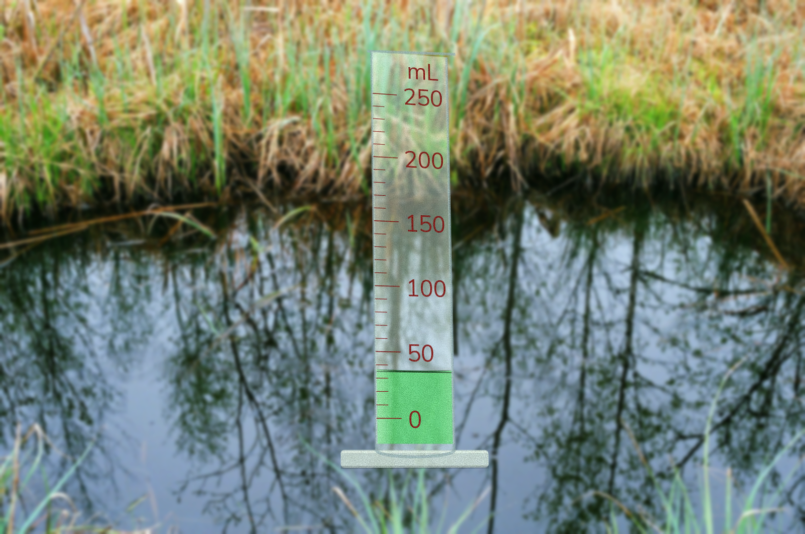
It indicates 35 mL
